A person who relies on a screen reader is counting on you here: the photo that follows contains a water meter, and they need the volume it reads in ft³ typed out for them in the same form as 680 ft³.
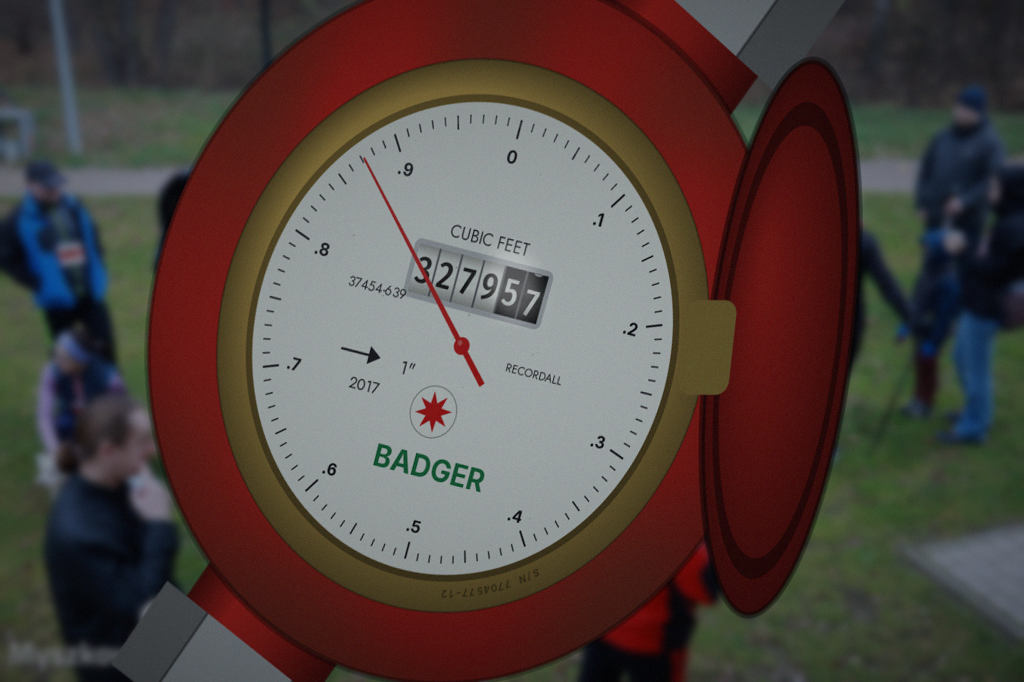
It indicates 327956.87 ft³
